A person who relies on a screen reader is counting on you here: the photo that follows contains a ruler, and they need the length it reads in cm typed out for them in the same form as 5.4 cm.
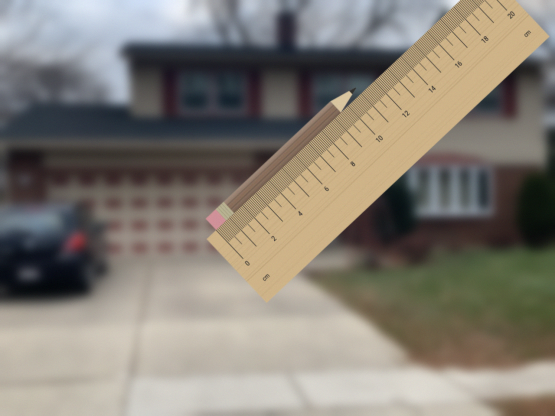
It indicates 11 cm
